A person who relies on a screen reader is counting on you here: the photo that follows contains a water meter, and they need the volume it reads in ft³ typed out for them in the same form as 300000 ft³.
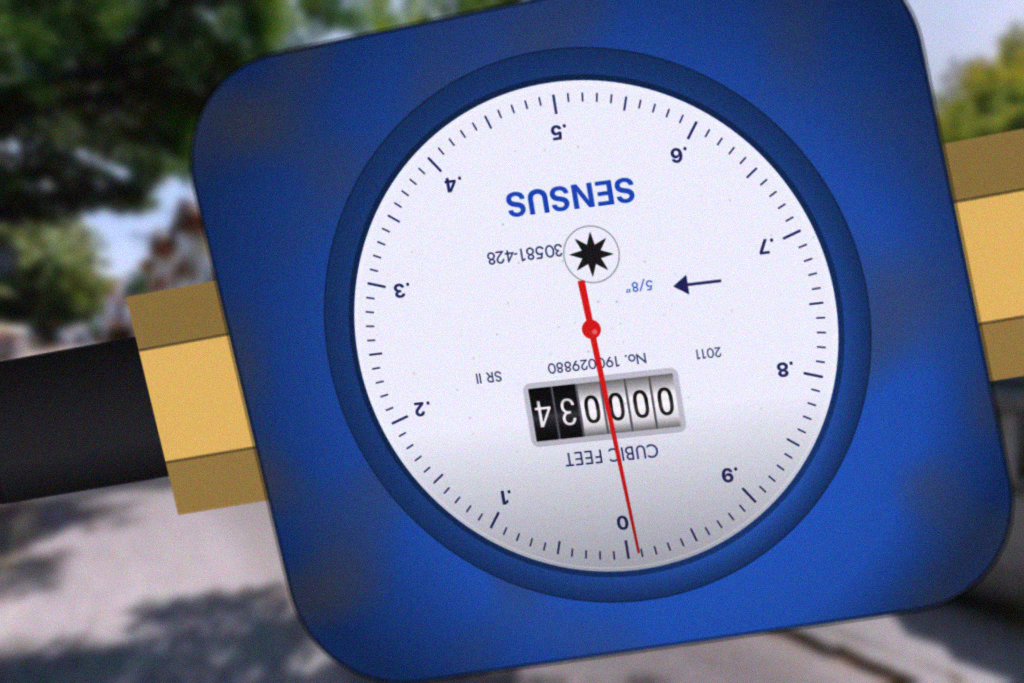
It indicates 33.99 ft³
